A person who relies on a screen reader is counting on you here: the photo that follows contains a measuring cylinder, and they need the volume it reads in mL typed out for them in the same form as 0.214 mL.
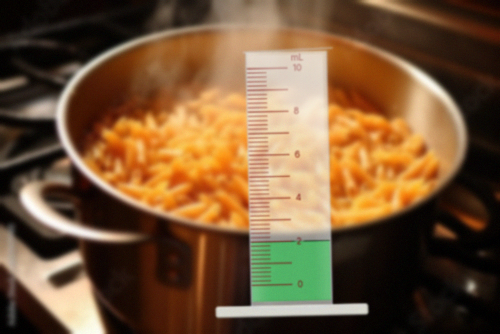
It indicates 2 mL
